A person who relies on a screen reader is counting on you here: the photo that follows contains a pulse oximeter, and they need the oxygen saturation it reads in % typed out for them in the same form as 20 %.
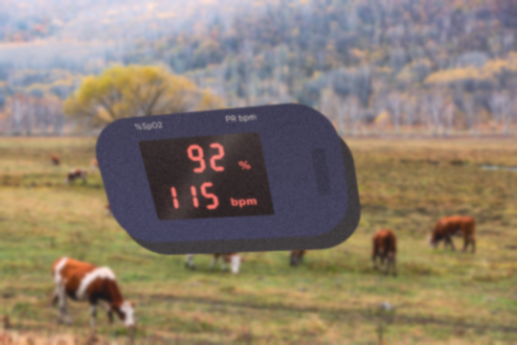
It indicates 92 %
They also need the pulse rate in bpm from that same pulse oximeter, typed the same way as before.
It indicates 115 bpm
